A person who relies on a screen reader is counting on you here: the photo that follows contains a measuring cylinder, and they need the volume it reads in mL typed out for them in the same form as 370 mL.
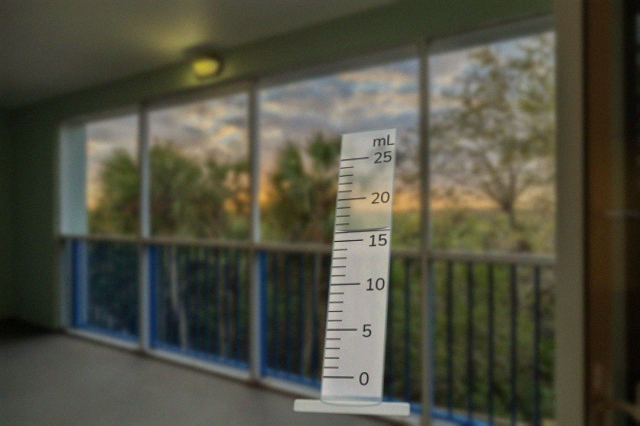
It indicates 16 mL
